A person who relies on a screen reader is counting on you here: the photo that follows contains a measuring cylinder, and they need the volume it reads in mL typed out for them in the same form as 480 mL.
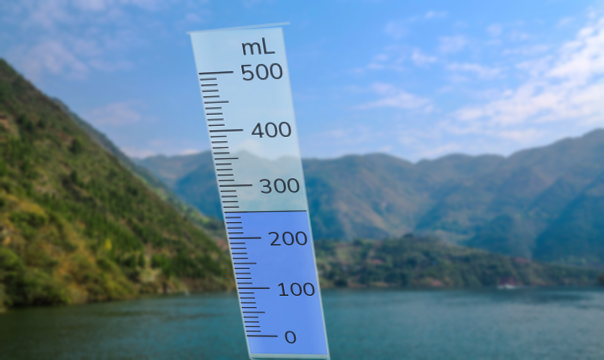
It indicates 250 mL
